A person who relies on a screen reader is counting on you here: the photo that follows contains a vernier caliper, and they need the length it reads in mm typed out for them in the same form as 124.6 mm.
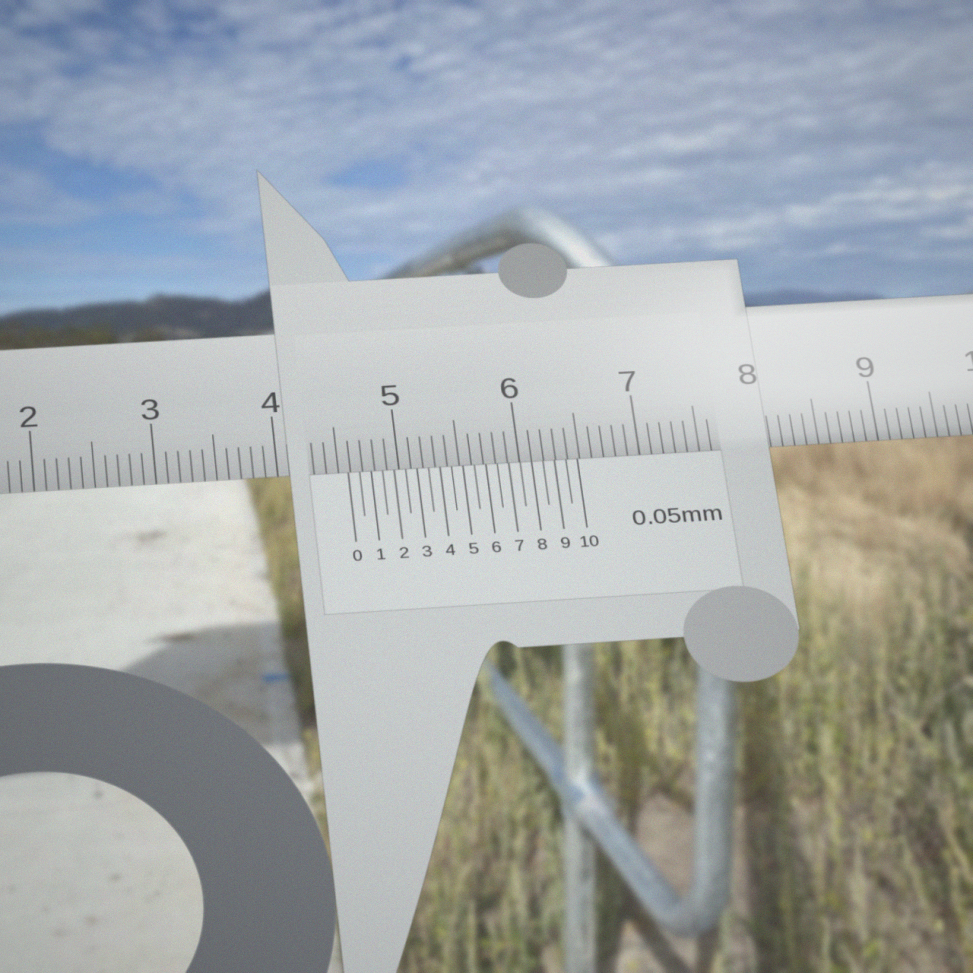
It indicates 45.8 mm
